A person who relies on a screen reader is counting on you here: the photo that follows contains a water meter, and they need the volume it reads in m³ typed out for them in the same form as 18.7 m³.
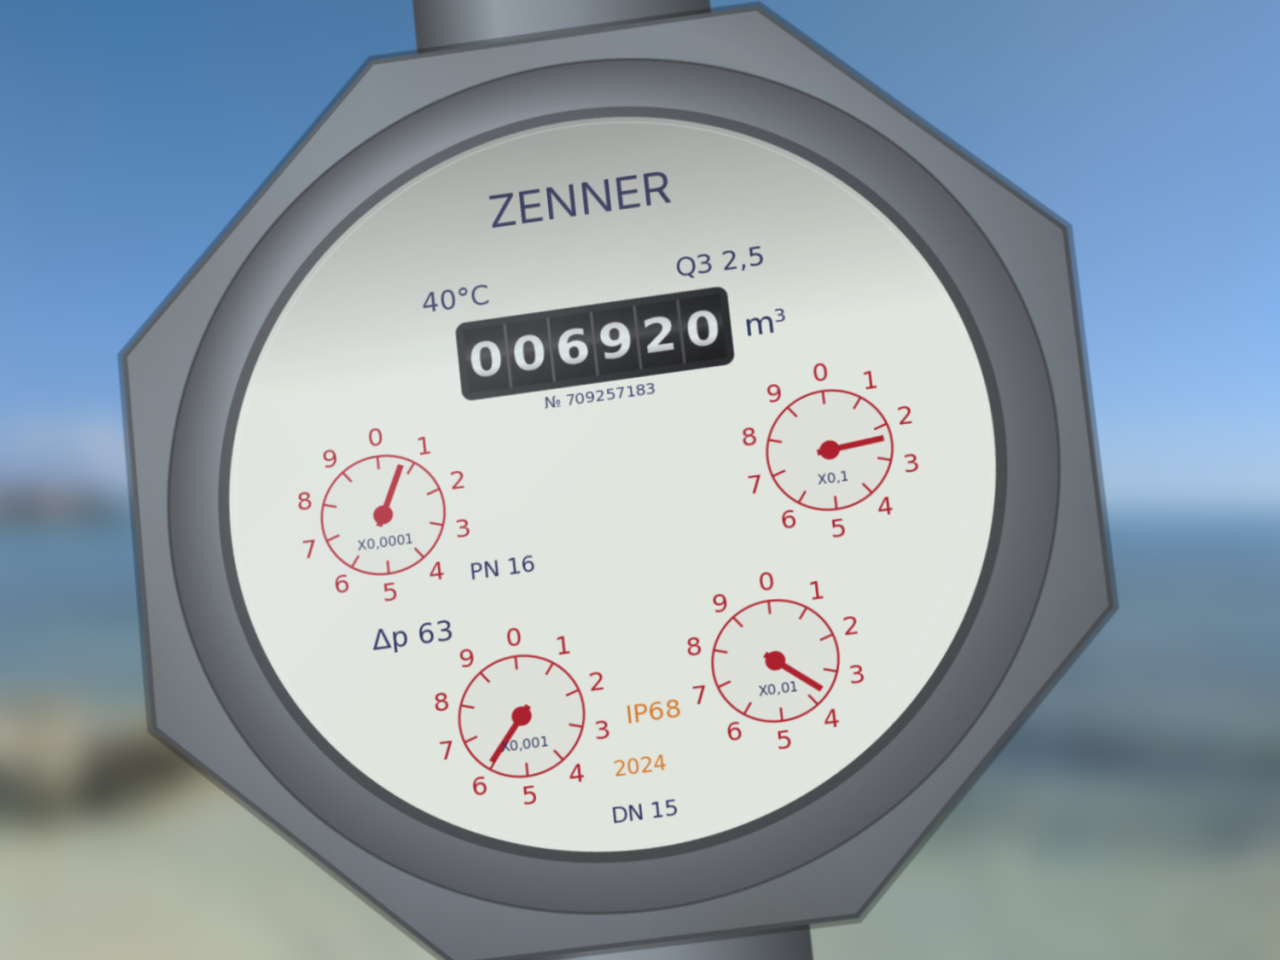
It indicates 6920.2360 m³
